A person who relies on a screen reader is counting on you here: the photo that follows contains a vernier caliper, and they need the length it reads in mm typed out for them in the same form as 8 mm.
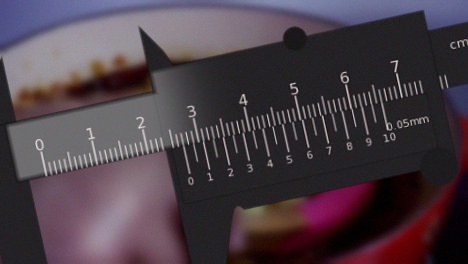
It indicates 27.0 mm
